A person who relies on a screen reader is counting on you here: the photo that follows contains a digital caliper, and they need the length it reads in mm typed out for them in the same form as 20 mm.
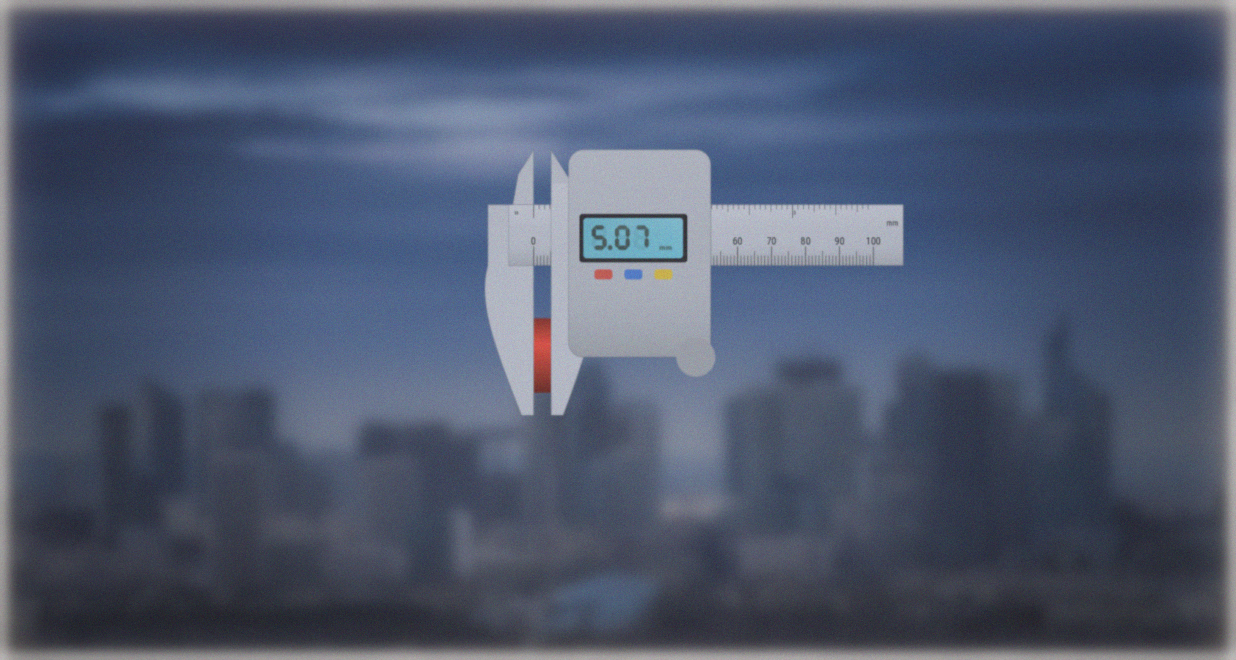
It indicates 5.07 mm
